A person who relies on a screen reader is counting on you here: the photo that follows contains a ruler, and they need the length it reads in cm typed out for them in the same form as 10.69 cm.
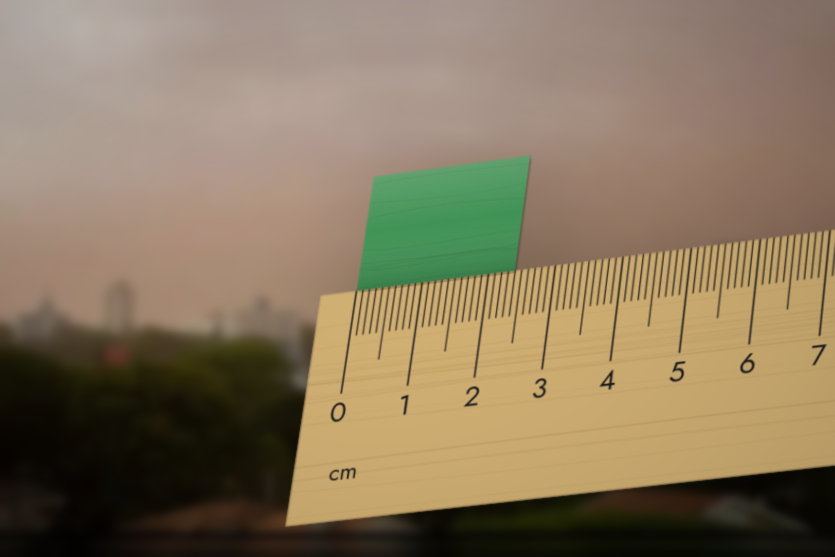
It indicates 2.4 cm
